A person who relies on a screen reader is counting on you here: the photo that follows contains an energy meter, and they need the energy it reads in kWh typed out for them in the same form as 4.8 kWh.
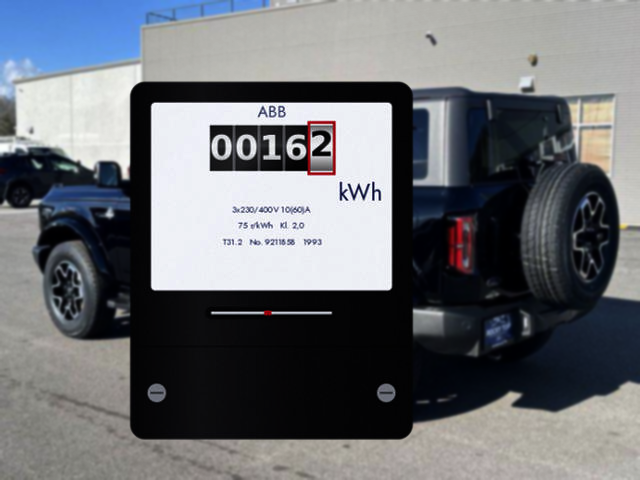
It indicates 16.2 kWh
